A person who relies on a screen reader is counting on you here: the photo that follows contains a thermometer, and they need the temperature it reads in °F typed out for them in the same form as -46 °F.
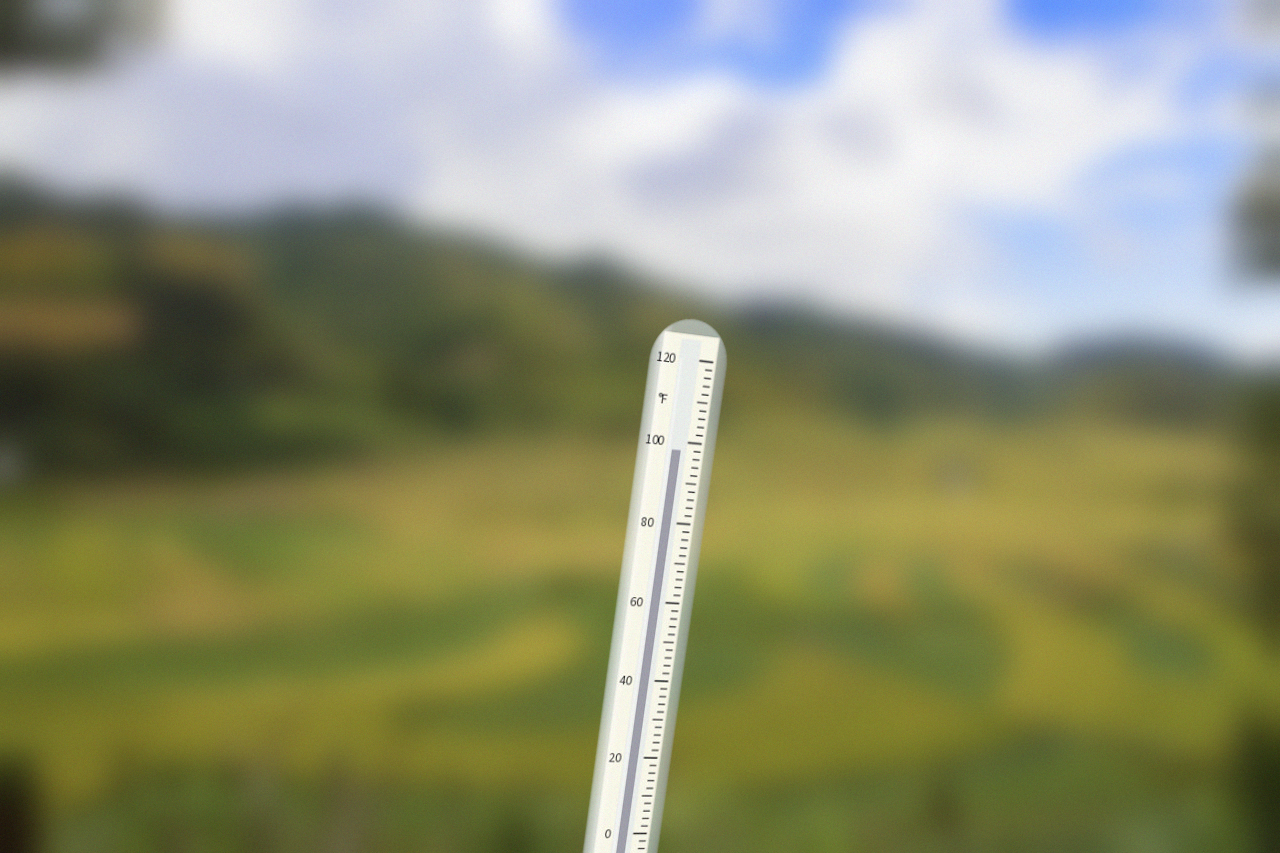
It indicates 98 °F
